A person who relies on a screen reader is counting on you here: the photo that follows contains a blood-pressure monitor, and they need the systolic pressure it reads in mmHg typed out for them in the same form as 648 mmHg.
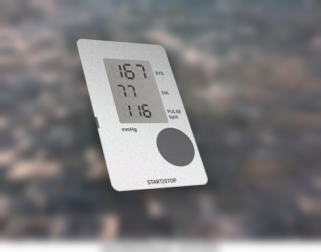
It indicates 167 mmHg
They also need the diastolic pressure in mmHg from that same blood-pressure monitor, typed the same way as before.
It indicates 77 mmHg
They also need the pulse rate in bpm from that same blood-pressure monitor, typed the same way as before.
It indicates 116 bpm
